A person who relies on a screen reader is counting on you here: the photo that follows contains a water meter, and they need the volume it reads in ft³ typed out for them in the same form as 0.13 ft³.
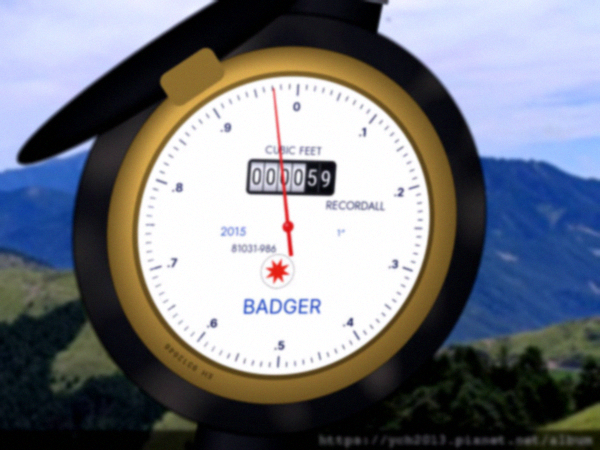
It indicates 58.97 ft³
